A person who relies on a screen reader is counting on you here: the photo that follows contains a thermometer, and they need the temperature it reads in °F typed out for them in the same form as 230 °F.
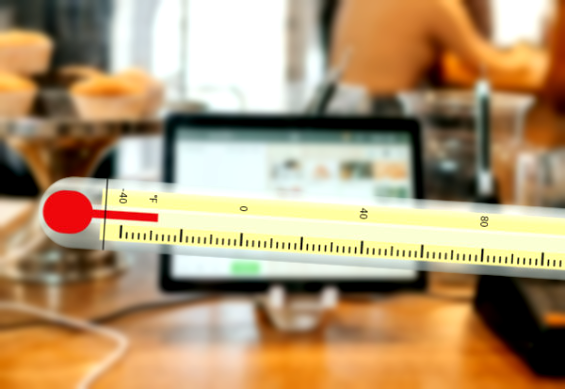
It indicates -28 °F
